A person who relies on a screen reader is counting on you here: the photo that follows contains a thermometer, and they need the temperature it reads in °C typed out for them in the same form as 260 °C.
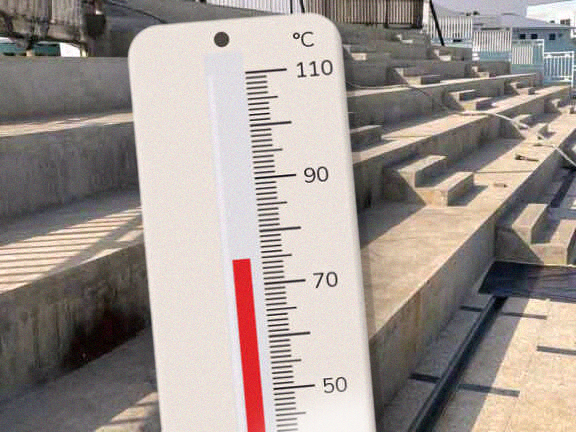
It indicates 75 °C
